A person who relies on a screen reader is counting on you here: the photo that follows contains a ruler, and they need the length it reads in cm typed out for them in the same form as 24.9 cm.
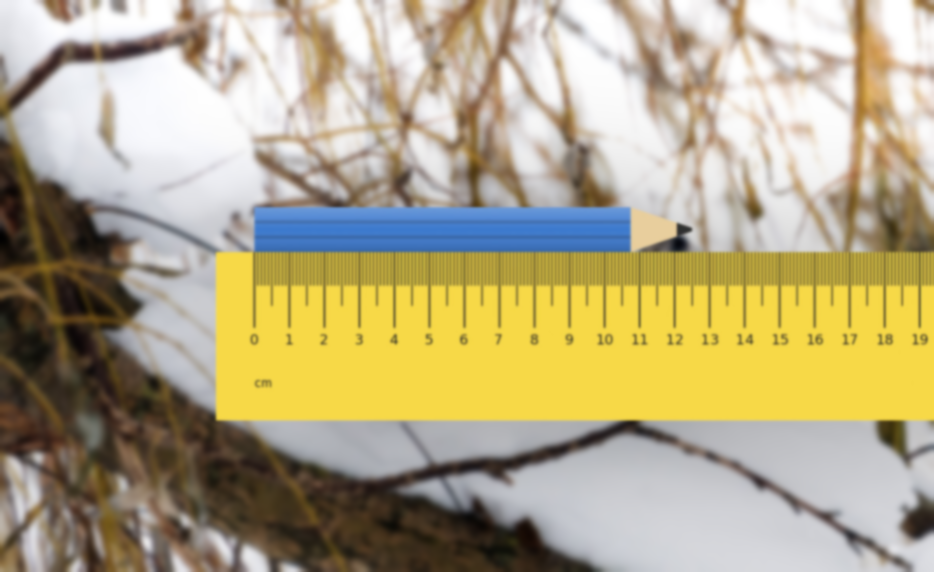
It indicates 12.5 cm
